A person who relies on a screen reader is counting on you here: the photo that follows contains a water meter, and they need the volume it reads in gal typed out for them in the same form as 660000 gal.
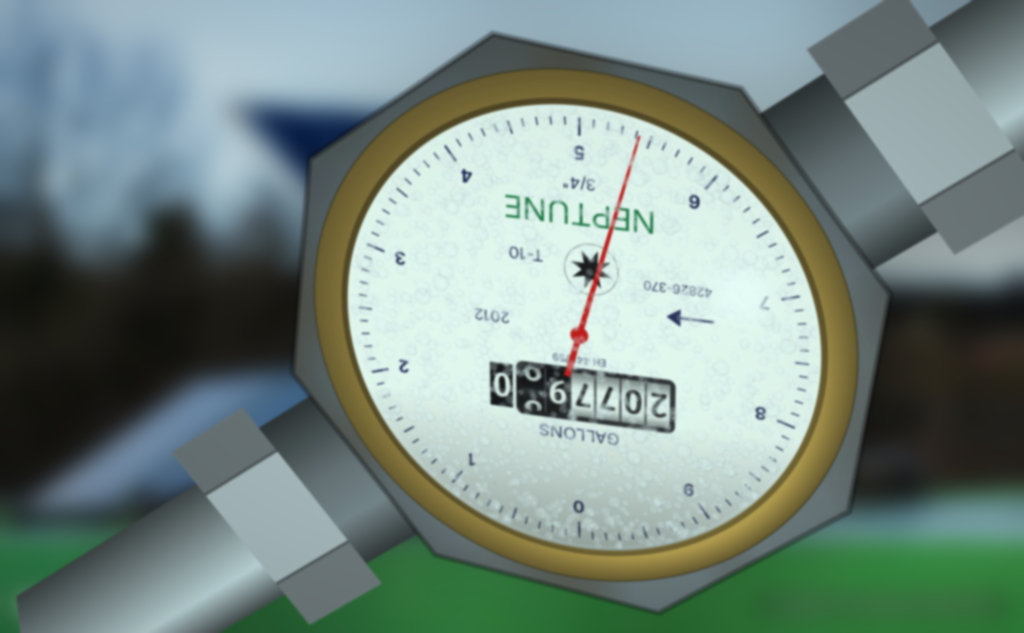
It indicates 2077985.4 gal
